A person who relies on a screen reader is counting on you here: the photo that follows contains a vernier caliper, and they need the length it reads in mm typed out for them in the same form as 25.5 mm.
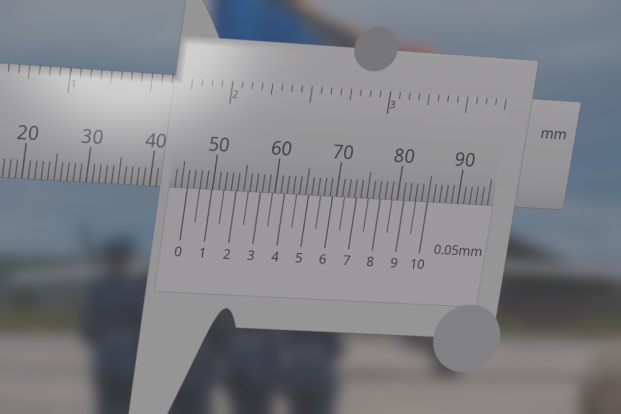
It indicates 46.0 mm
